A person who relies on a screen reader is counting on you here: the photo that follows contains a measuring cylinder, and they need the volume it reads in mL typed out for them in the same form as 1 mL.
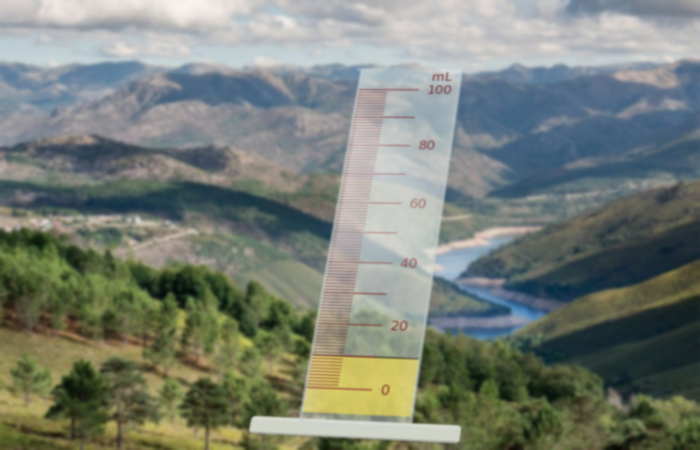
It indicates 10 mL
